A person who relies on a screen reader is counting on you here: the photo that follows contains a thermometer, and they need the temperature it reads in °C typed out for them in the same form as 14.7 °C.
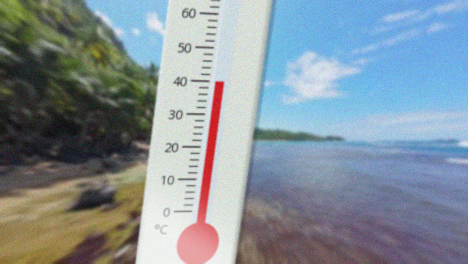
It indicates 40 °C
